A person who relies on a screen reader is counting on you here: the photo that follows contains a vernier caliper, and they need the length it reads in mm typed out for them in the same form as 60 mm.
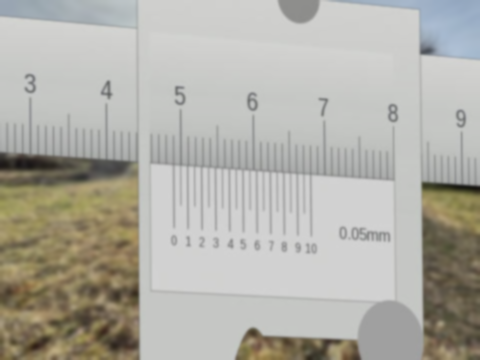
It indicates 49.0 mm
